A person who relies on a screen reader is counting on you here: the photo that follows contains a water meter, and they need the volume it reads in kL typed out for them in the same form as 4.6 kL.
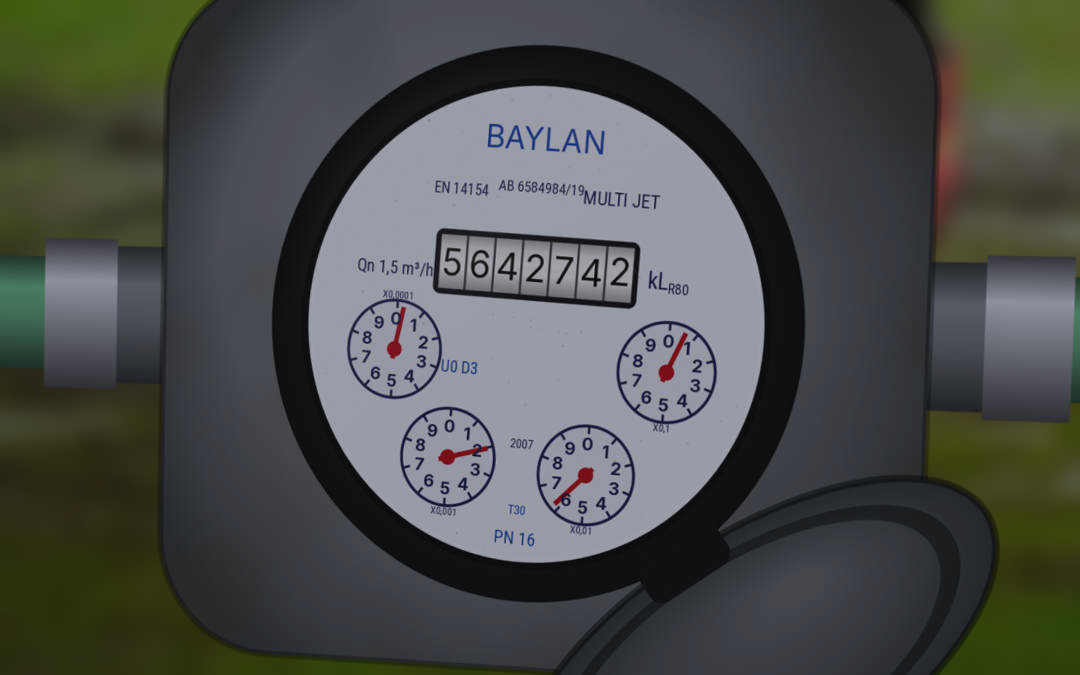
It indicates 5642742.0620 kL
